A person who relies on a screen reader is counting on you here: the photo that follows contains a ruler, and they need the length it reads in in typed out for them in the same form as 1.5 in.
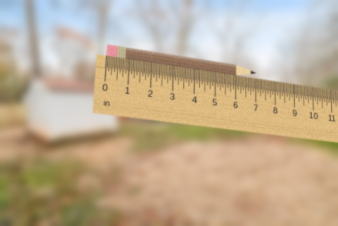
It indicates 7 in
